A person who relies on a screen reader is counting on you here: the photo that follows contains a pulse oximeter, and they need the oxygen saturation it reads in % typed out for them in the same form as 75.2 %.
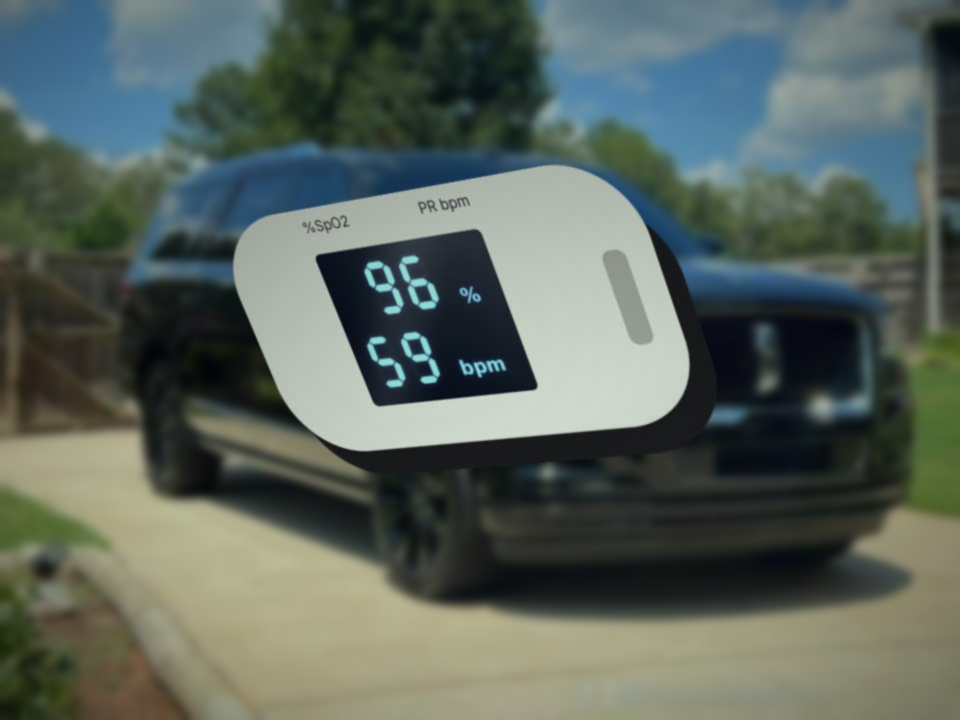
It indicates 96 %
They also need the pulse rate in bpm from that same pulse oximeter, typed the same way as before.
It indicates 59 bpm
